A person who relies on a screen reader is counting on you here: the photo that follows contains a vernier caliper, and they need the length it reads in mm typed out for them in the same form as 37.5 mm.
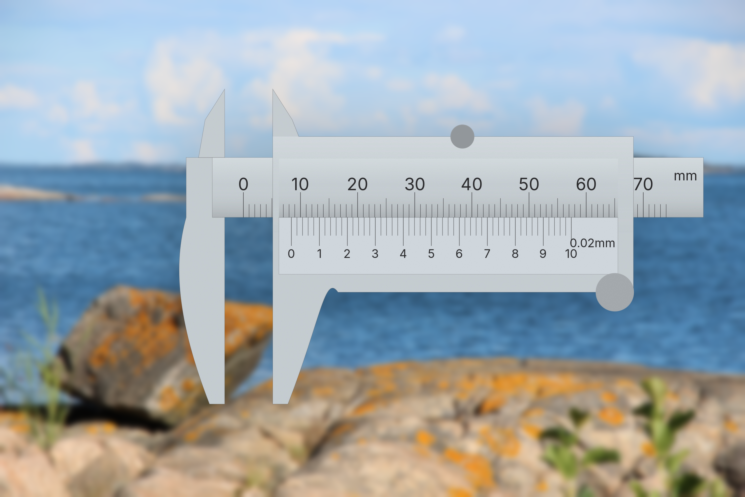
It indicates 8.4 mm
